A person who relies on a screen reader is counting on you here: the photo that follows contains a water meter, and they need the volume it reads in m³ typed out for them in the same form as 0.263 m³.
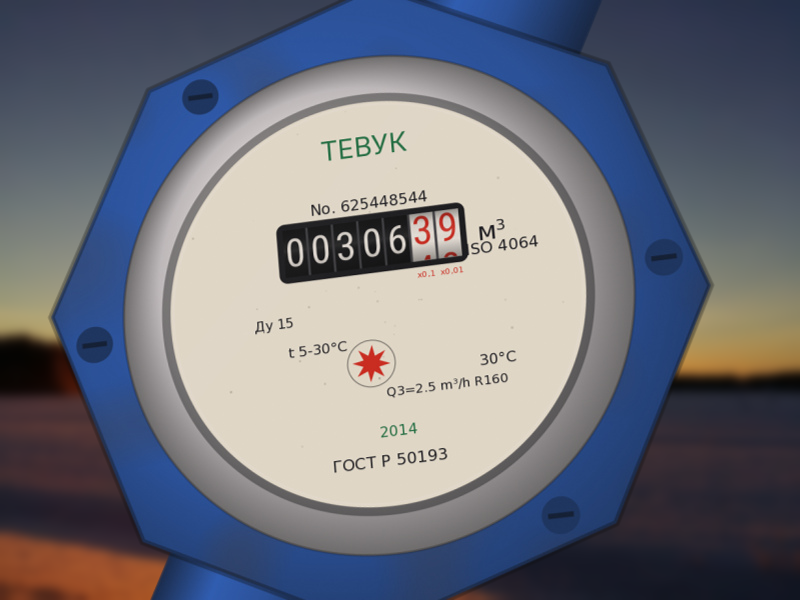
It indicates 306.39 m³
